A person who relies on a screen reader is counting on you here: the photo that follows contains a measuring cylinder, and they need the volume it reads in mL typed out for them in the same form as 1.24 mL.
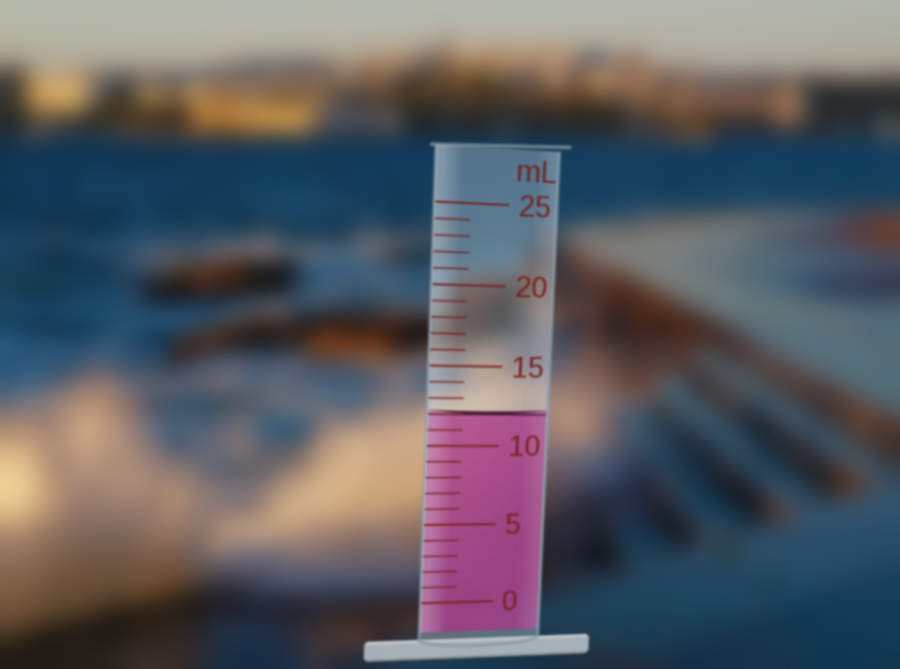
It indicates 12 mL
